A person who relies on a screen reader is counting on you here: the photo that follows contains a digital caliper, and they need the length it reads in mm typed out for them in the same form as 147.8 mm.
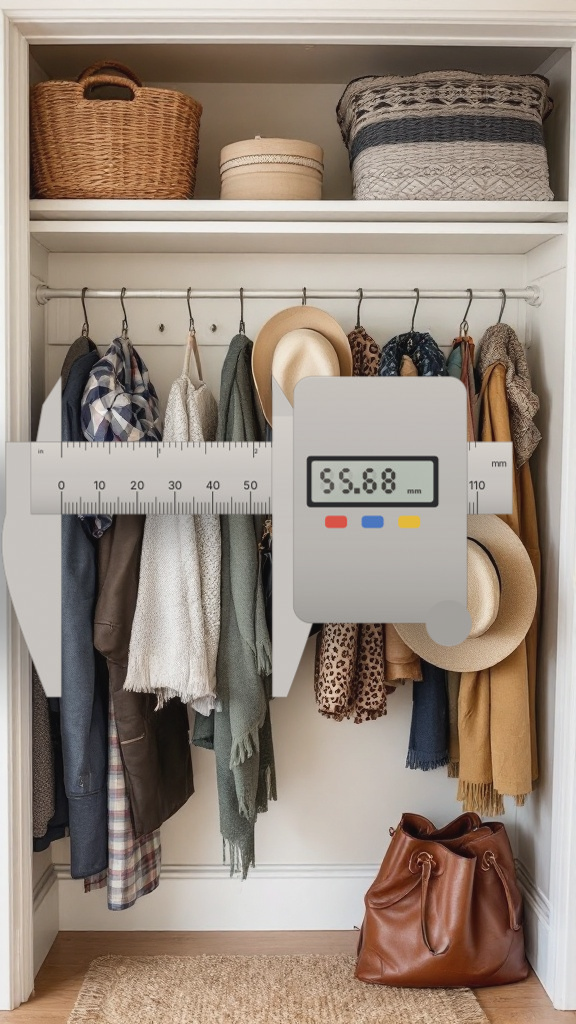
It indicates 55.68 mm
